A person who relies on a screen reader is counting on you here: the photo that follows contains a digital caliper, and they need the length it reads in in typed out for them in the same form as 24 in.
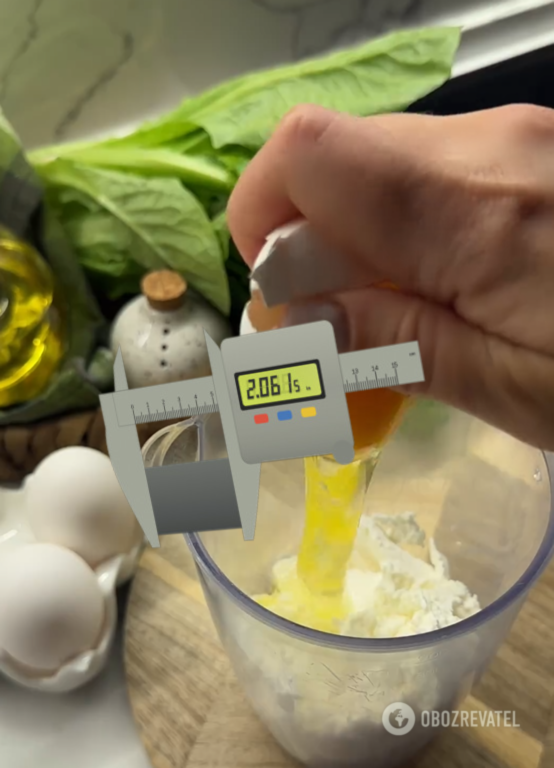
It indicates 2.0615 in
